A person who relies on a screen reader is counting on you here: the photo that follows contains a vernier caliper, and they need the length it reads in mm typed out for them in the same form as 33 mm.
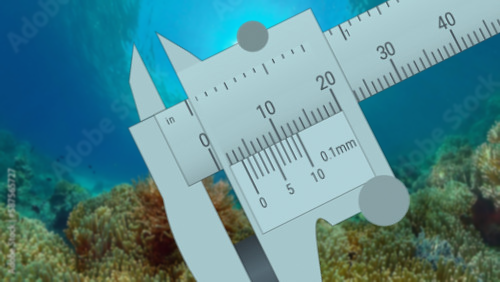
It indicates 3.6 mm
